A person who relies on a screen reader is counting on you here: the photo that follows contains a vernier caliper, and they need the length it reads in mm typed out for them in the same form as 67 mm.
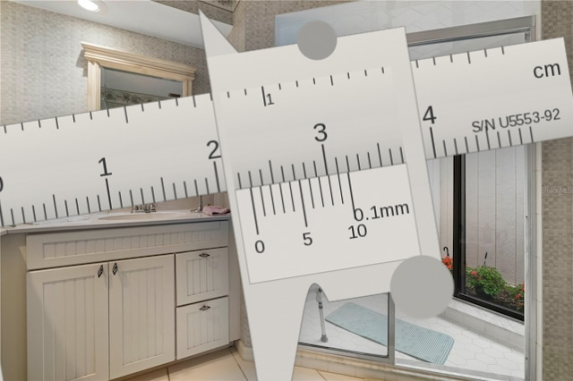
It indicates 22.9 mm
